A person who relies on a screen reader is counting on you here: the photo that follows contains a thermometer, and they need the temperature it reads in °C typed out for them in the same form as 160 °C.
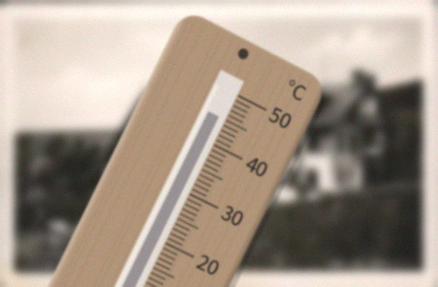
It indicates 45 °C
